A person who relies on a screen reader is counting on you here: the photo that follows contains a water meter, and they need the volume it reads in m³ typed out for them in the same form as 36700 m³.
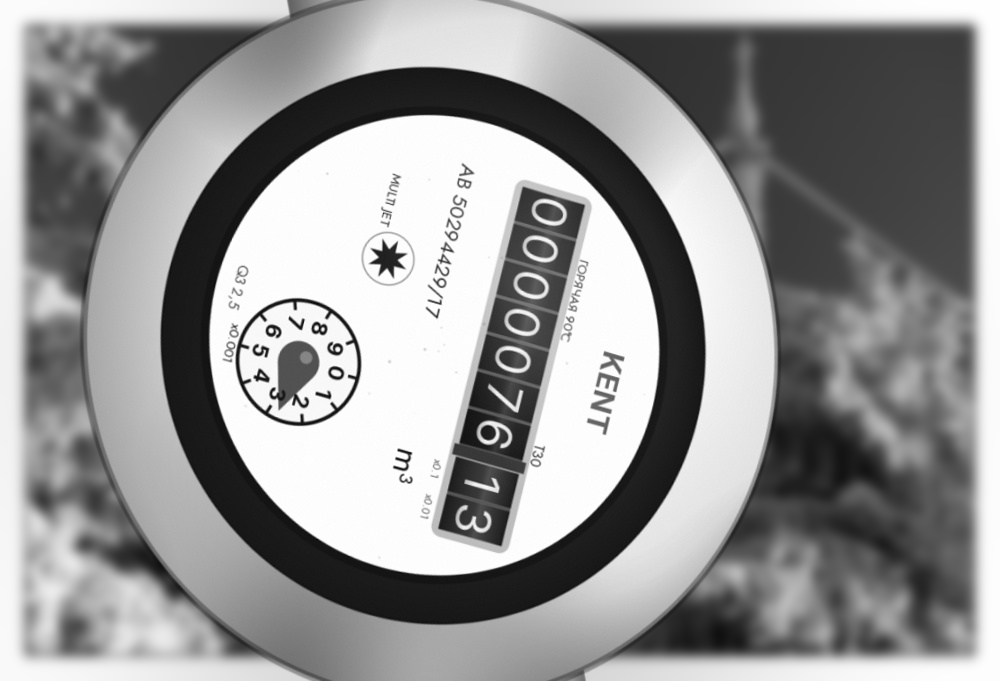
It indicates 76.132 m³
